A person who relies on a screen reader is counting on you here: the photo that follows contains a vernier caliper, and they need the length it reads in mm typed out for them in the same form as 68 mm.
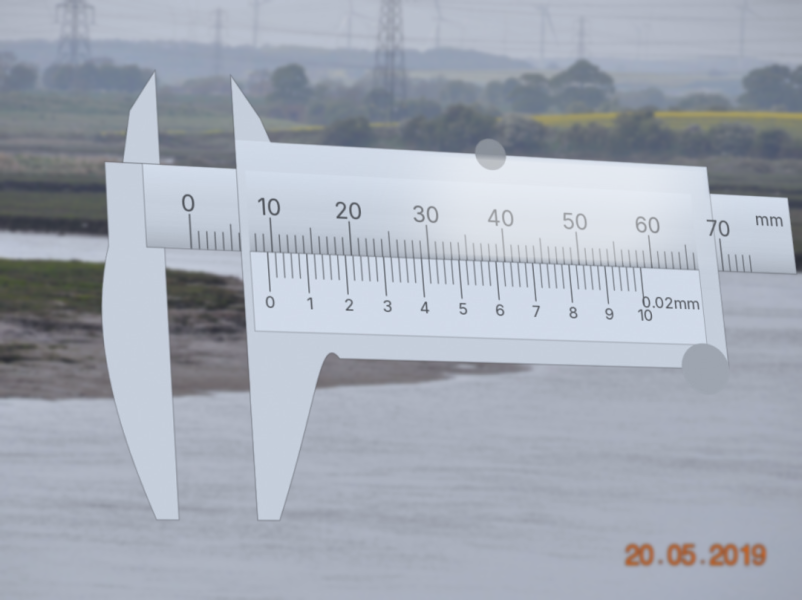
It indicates 9.4 mm
